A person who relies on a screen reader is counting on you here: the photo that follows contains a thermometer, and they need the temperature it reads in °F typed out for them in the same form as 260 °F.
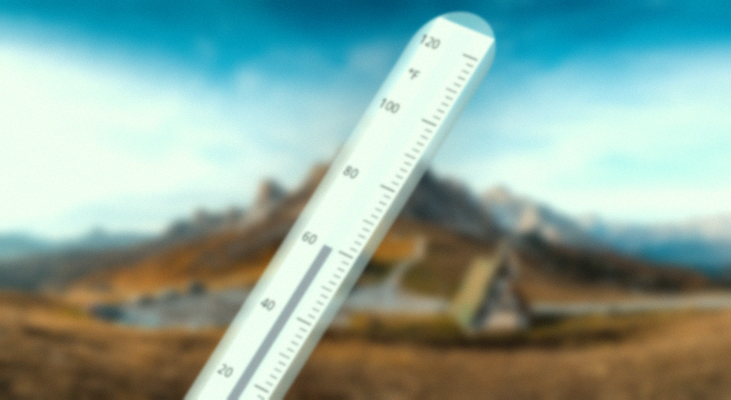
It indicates 60 °F
